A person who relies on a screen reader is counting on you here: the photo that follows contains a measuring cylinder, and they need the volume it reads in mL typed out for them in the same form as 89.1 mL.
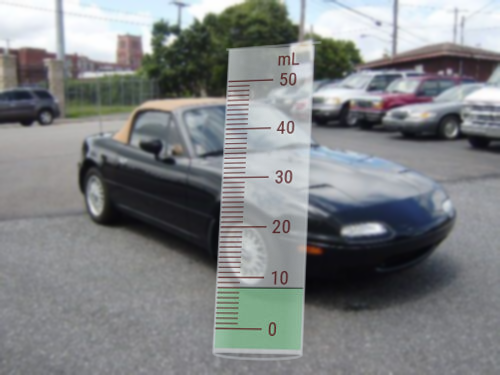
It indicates 8 mL
